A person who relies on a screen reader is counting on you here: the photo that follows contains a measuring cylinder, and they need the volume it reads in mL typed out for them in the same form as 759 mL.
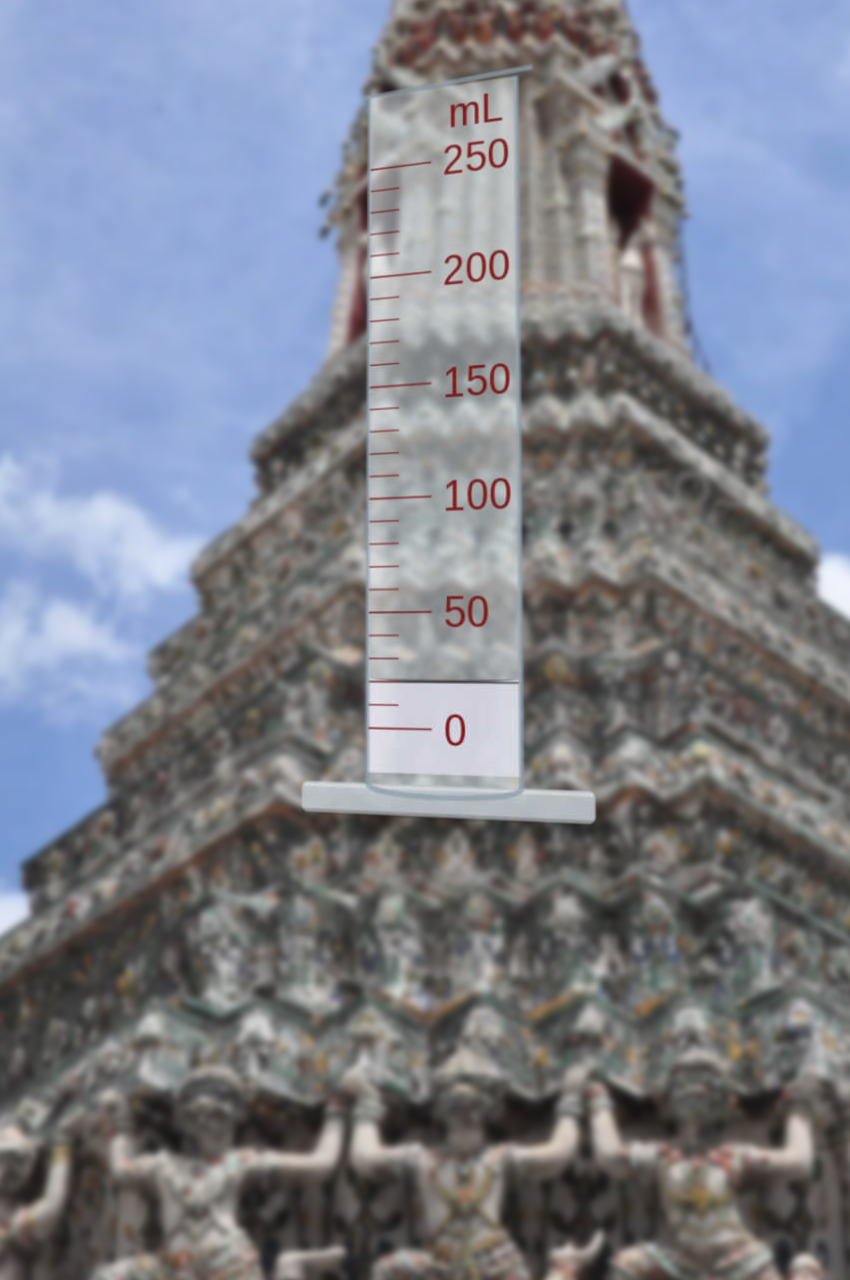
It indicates 20 mL
